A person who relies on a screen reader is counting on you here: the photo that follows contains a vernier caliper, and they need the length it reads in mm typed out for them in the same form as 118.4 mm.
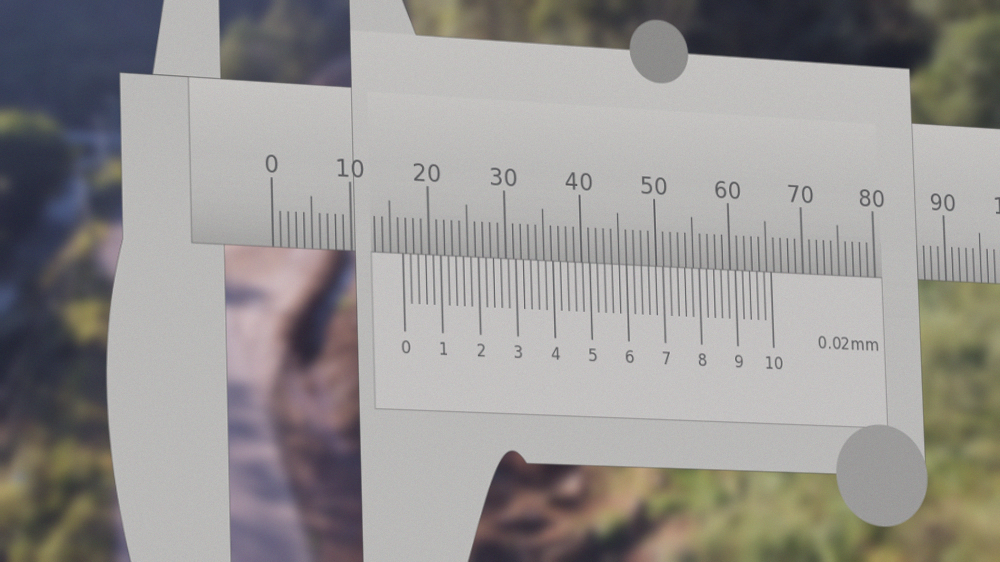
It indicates 16.6 mm
